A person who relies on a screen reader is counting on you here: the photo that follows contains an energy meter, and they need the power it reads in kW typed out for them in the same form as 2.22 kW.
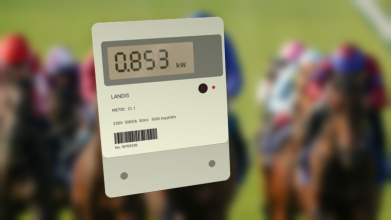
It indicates 0.853 kW
